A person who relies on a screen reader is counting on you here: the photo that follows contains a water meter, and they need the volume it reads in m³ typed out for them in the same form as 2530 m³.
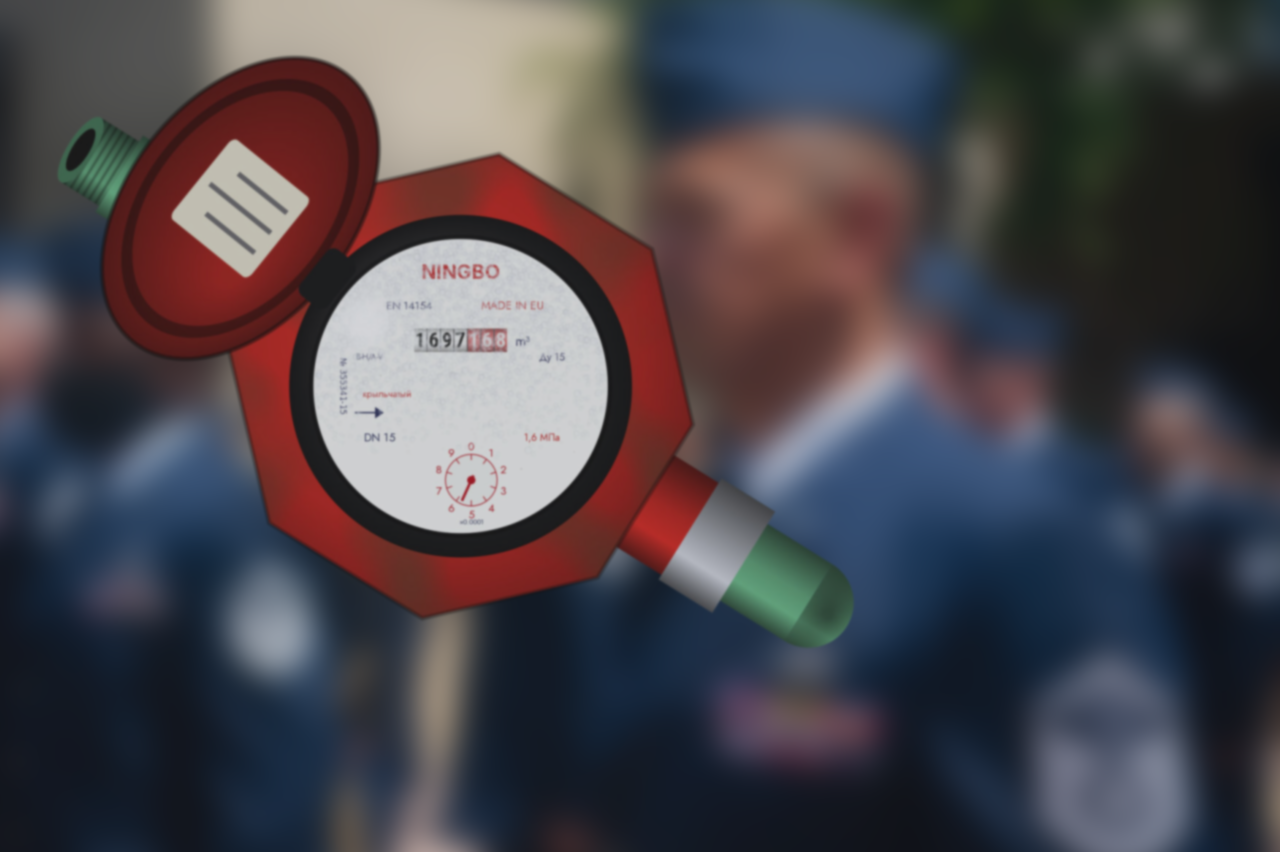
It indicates 1697.1685 m³
